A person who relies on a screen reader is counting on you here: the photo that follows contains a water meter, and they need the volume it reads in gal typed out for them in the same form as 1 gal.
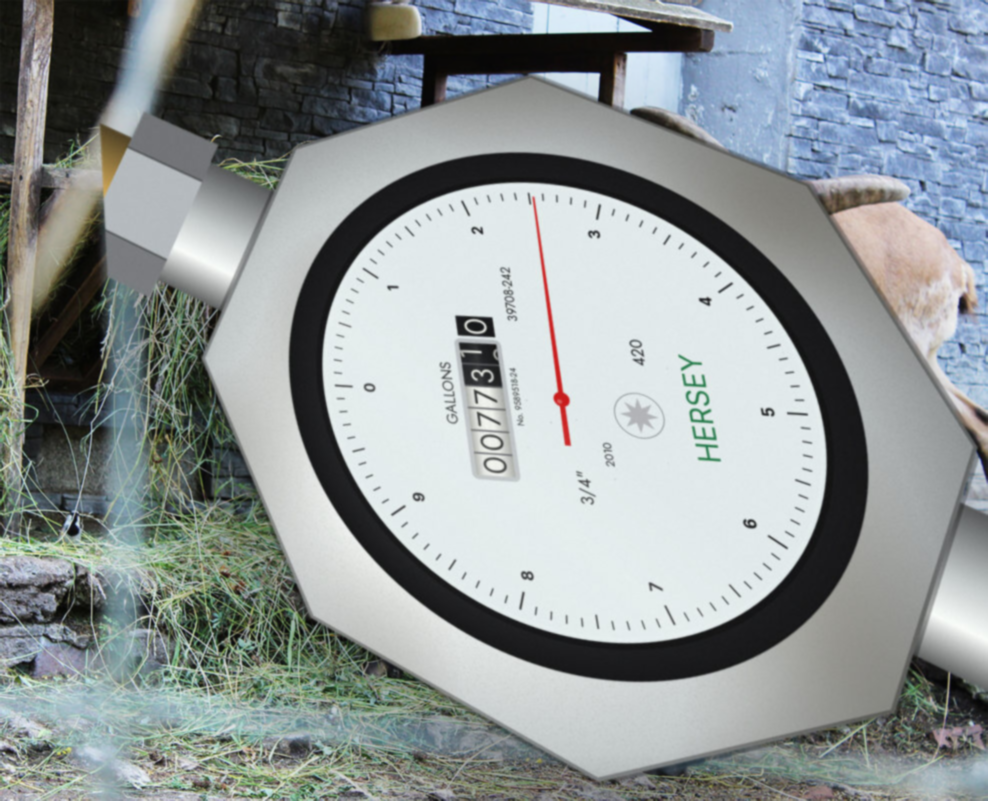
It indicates 77312.5 gal
